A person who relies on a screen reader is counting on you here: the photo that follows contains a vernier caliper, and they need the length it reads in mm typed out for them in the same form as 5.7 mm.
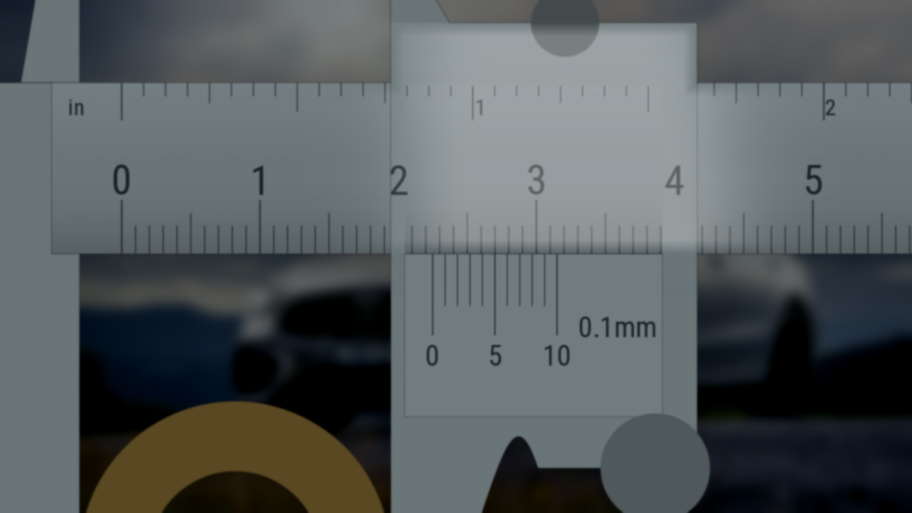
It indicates 22.5 mm
